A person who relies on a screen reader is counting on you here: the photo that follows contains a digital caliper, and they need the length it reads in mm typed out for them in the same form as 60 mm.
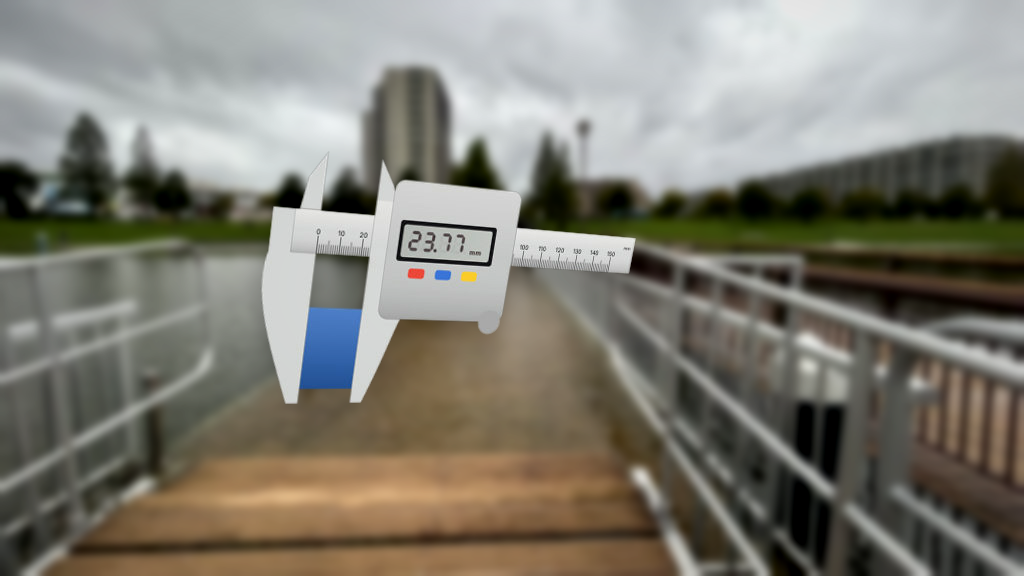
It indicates 23.77 mm
